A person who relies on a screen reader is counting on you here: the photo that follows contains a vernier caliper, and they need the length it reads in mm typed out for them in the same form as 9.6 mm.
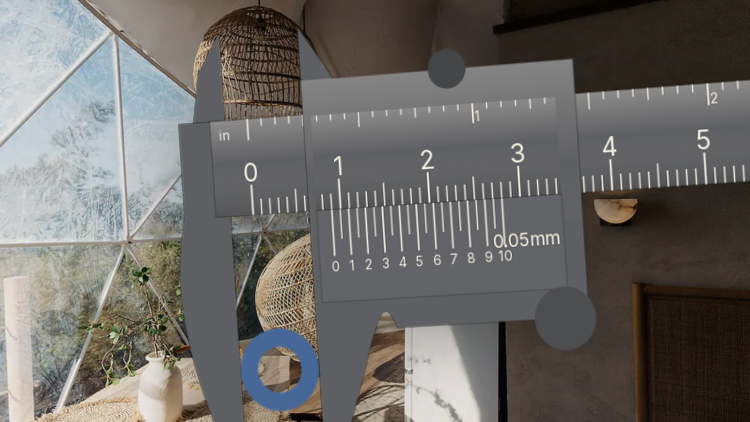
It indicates 9.0 mm
